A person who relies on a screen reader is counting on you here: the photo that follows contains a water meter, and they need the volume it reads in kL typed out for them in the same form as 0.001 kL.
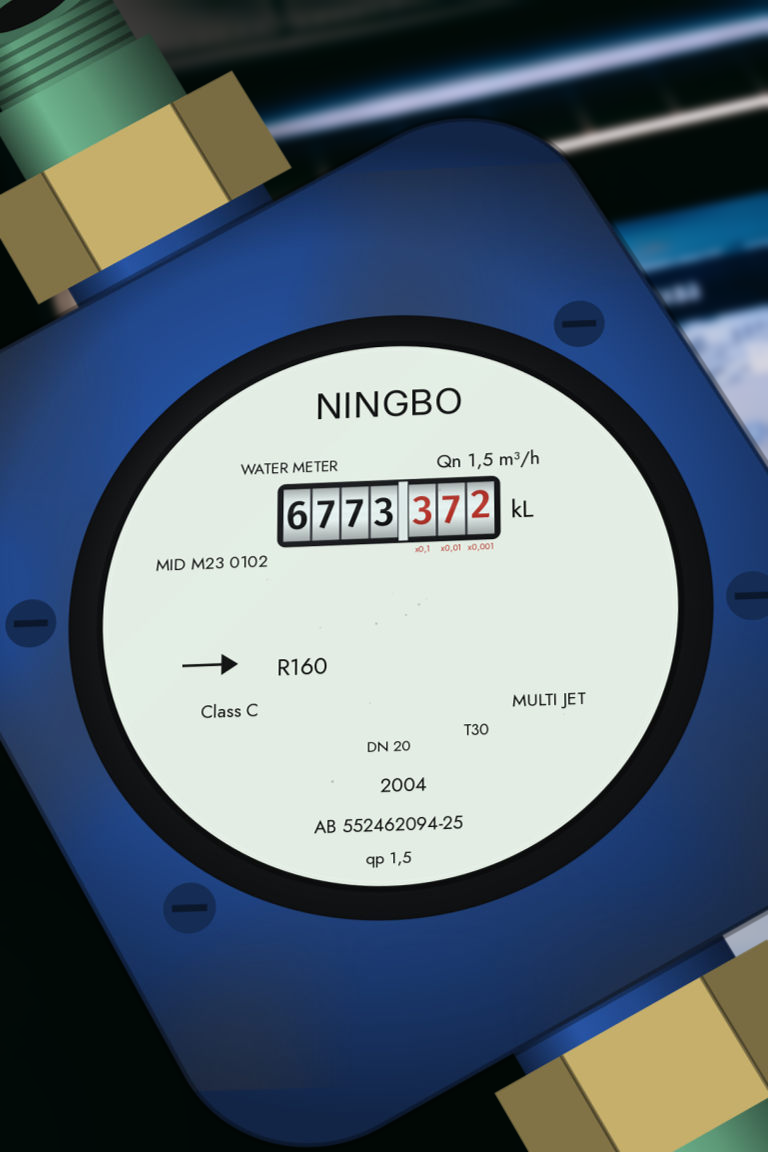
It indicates 6773.372 kL
